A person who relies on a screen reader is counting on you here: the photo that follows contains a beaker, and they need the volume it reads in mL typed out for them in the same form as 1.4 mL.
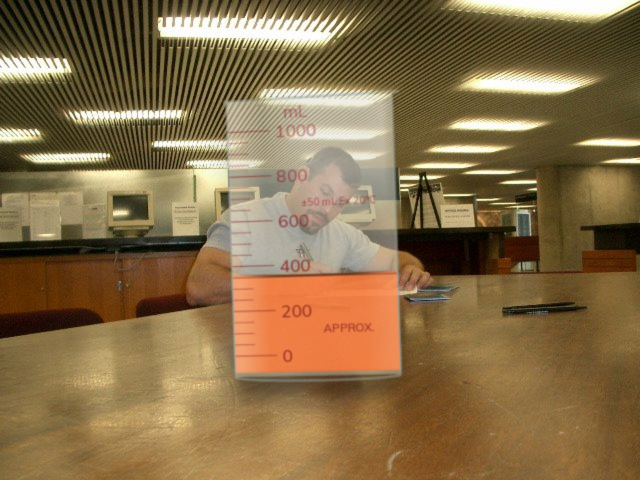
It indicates 350 mL
